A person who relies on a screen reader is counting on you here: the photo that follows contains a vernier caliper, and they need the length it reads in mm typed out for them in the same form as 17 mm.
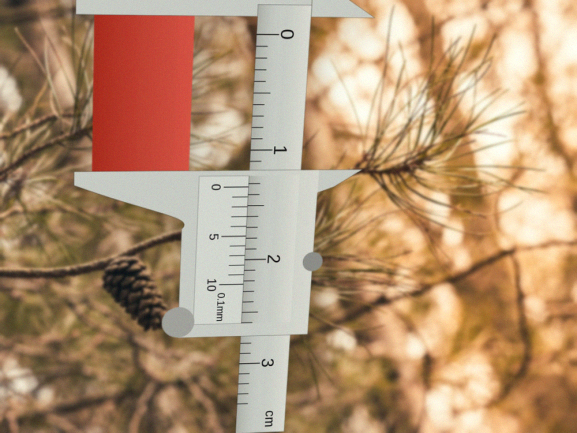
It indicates 13.3 mm
